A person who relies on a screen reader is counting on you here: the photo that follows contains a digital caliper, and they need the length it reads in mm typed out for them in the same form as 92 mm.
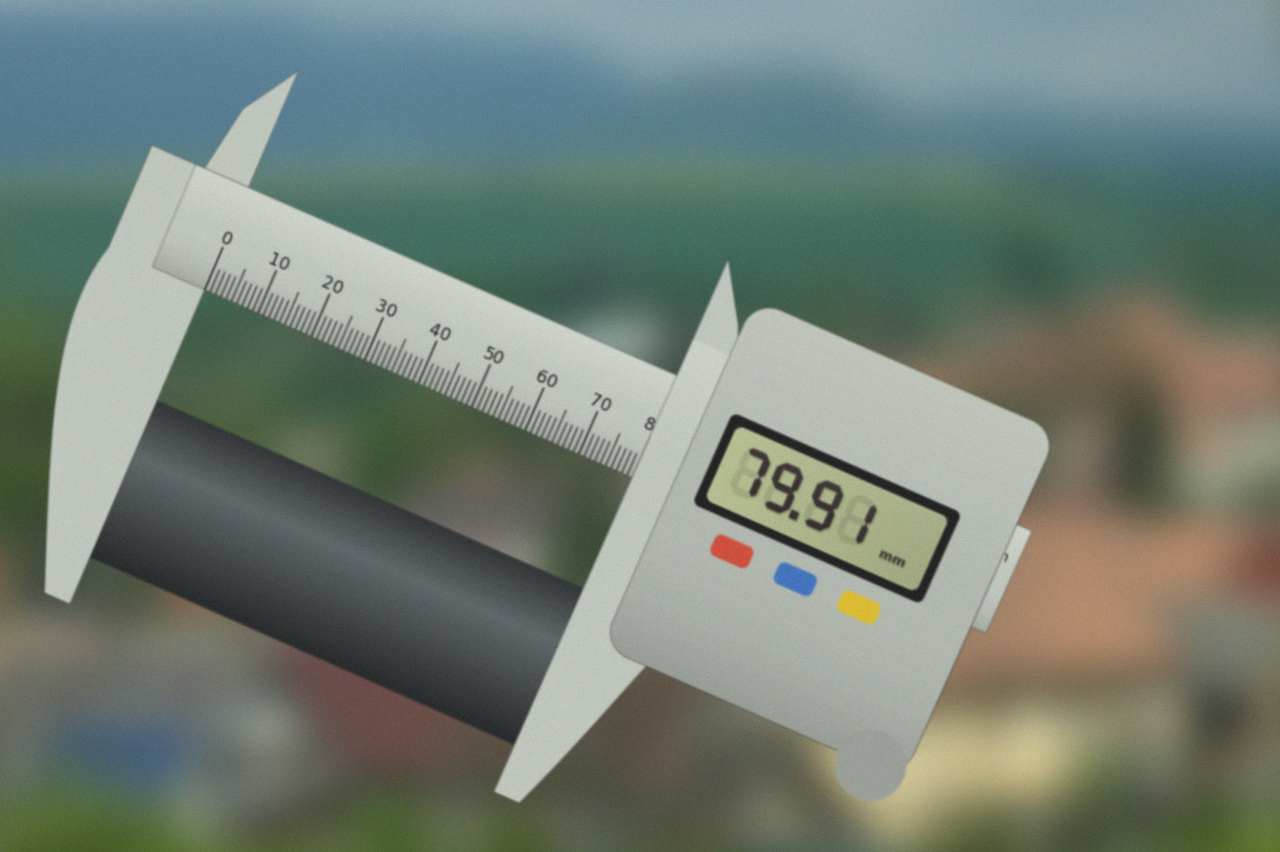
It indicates 79.91 mm
